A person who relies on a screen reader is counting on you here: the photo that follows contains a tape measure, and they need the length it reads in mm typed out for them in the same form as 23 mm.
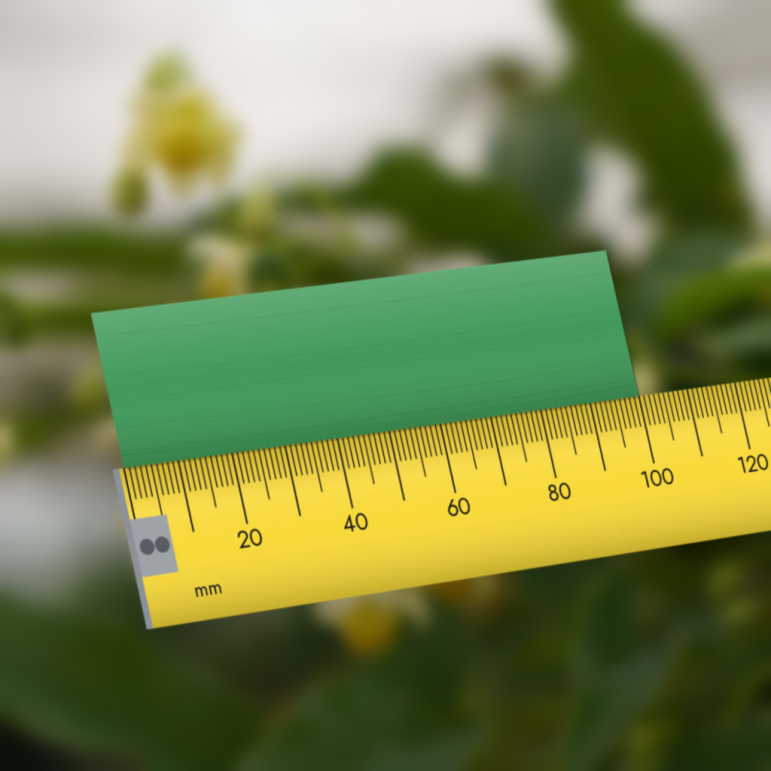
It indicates 100 mm
